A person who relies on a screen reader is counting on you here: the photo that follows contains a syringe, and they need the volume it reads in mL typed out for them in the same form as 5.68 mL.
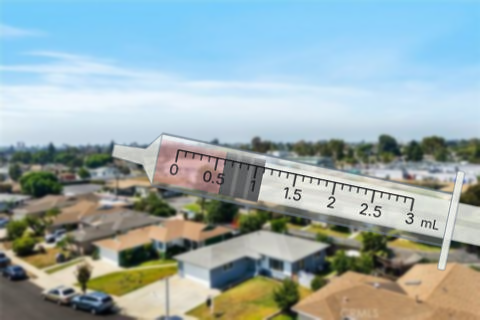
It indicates 0.6 mL
